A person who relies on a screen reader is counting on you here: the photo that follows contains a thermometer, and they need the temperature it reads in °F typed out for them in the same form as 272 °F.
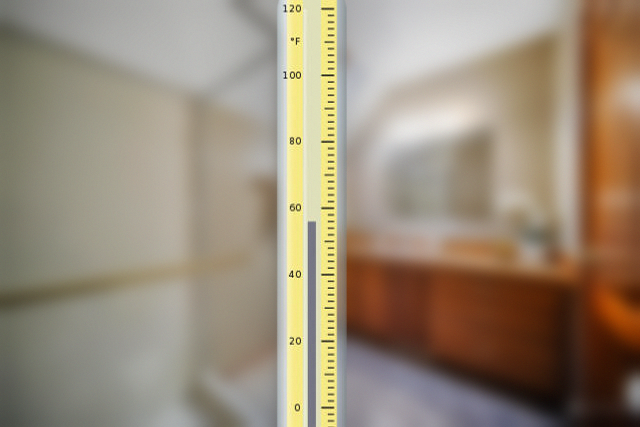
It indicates 56 °F
